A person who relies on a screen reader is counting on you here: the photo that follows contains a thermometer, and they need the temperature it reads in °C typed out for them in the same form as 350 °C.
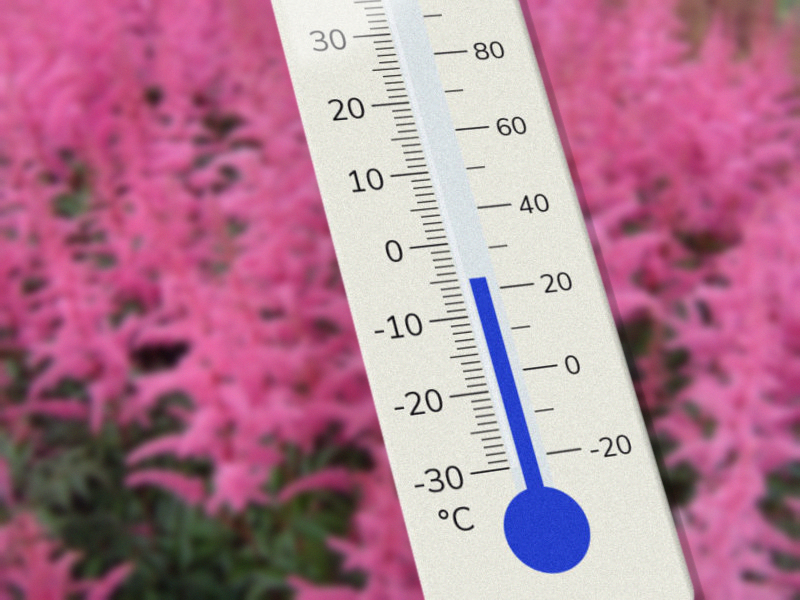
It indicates -5 °C
